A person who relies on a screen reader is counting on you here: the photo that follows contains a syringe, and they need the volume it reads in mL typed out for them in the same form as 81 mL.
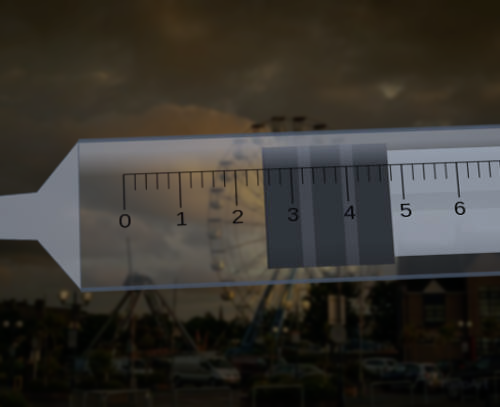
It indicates 2.5 mL
